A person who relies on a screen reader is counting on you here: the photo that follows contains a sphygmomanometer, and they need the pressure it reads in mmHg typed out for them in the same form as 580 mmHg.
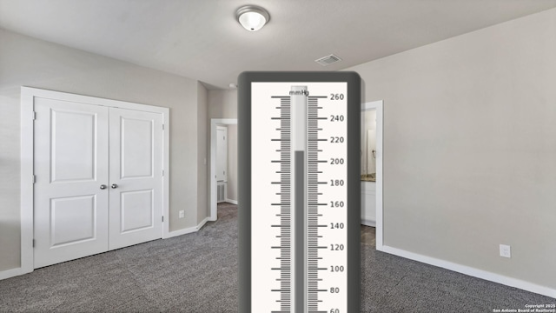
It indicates 210 mmHg
